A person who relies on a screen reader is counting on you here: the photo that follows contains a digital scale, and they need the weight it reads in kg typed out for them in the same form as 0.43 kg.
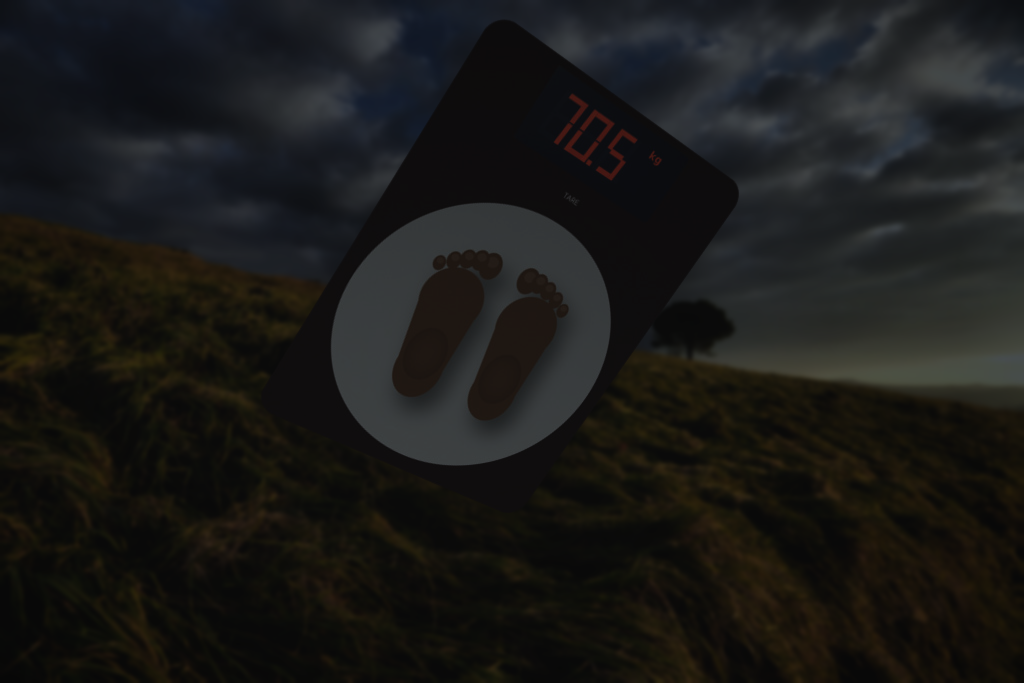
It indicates 70.5 kg
